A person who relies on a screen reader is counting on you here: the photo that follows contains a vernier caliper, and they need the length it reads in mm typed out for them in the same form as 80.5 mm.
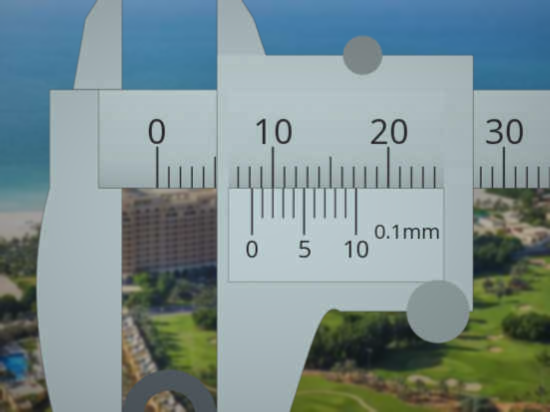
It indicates 8.2 mm
